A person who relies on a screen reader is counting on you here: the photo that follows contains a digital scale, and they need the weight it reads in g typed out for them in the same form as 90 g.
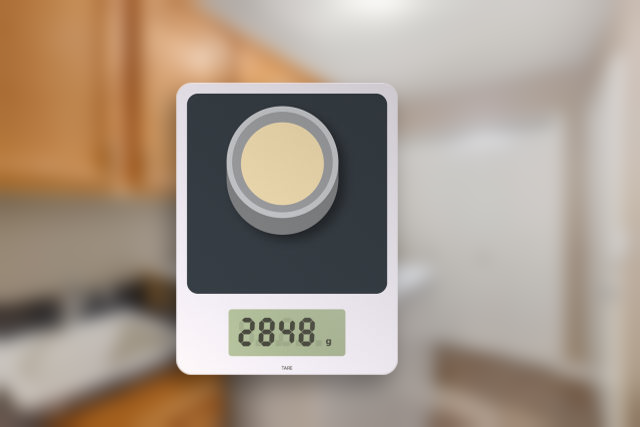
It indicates 2848 g
